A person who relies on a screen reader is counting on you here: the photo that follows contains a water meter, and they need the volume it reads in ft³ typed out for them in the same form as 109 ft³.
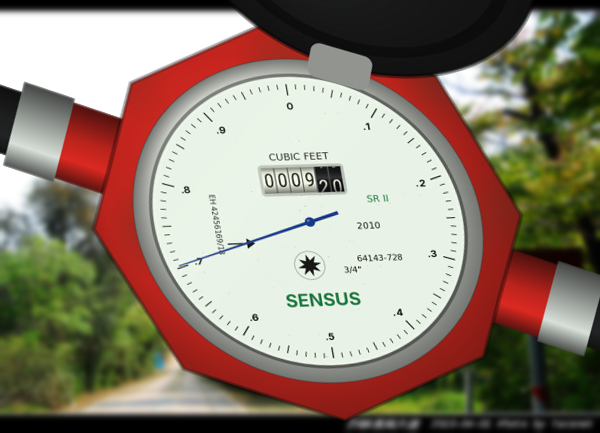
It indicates 919.70 ft³
